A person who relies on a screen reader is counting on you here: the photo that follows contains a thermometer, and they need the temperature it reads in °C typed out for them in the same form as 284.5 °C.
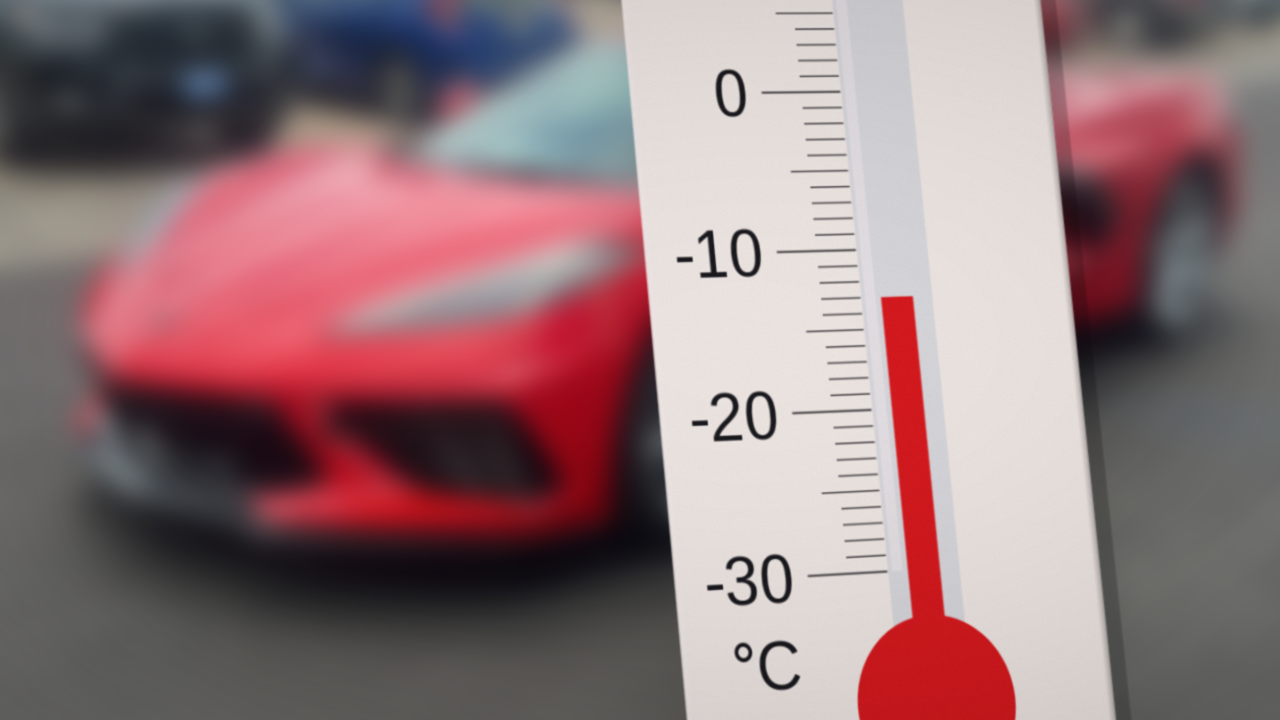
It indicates -13 °C
